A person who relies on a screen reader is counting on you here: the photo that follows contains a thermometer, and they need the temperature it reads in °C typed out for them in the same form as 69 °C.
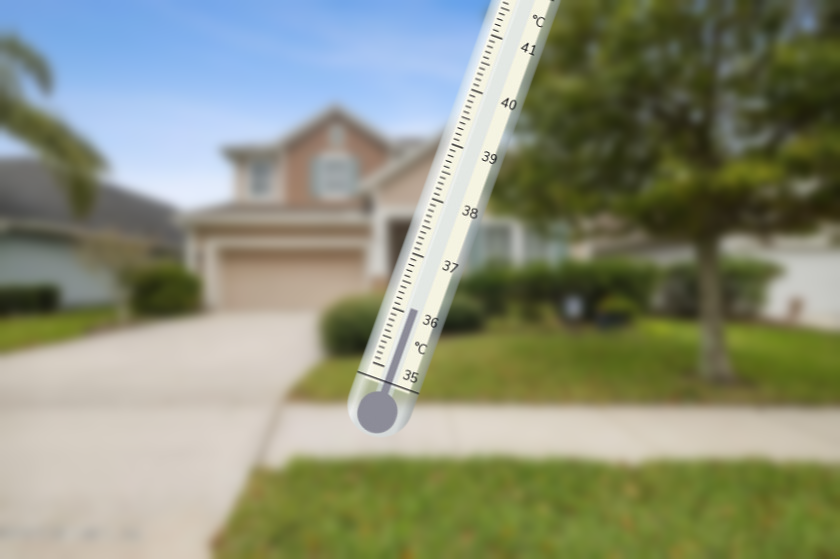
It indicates 36.1 °C
